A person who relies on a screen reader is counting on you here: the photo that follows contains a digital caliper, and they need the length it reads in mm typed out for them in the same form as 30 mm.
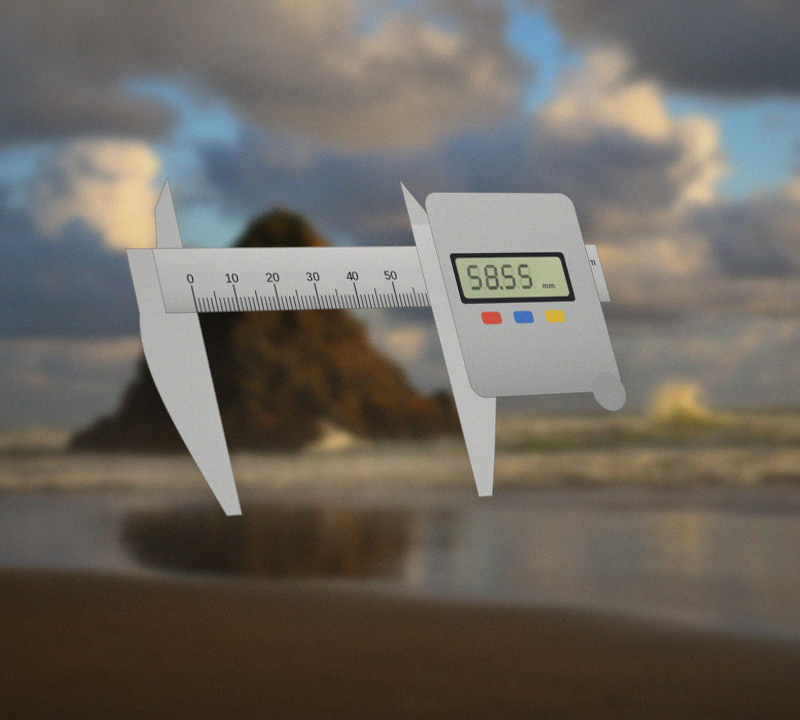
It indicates 58.55 mm
